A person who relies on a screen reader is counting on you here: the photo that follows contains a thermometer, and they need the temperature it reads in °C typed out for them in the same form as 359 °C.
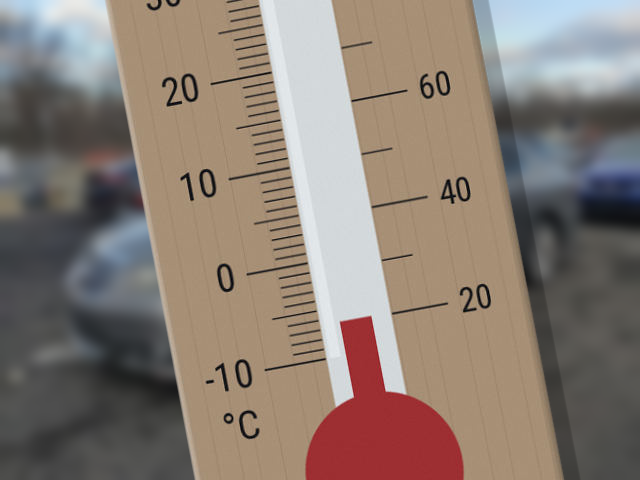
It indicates -6.5 °C
